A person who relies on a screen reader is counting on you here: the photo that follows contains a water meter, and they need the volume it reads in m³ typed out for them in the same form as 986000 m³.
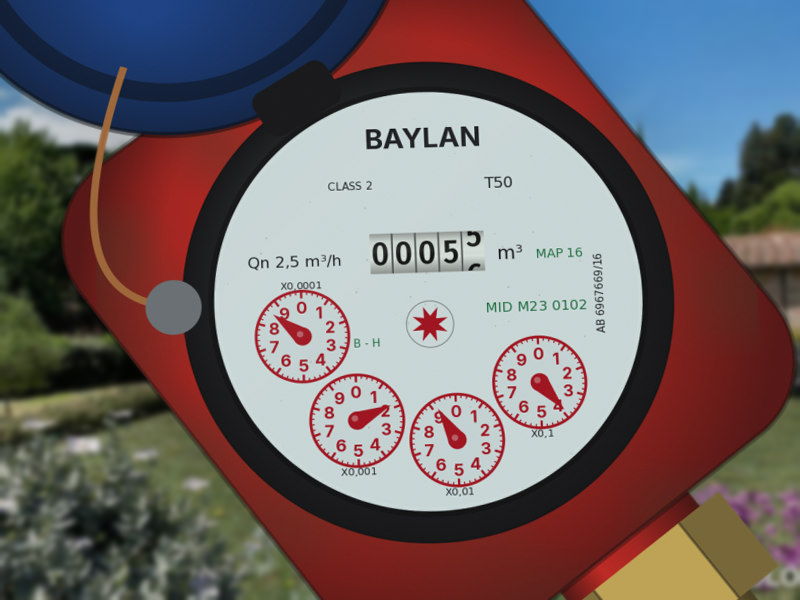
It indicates 55.3918 m³
